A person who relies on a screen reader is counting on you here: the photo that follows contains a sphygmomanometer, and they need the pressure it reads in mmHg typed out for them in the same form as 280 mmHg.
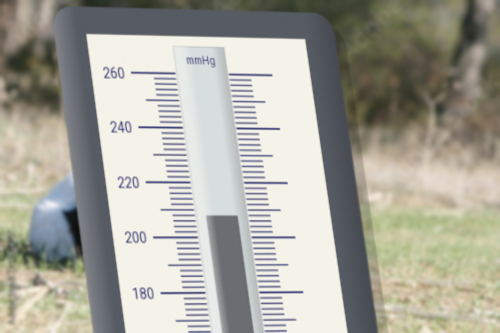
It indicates 208 mmHg
